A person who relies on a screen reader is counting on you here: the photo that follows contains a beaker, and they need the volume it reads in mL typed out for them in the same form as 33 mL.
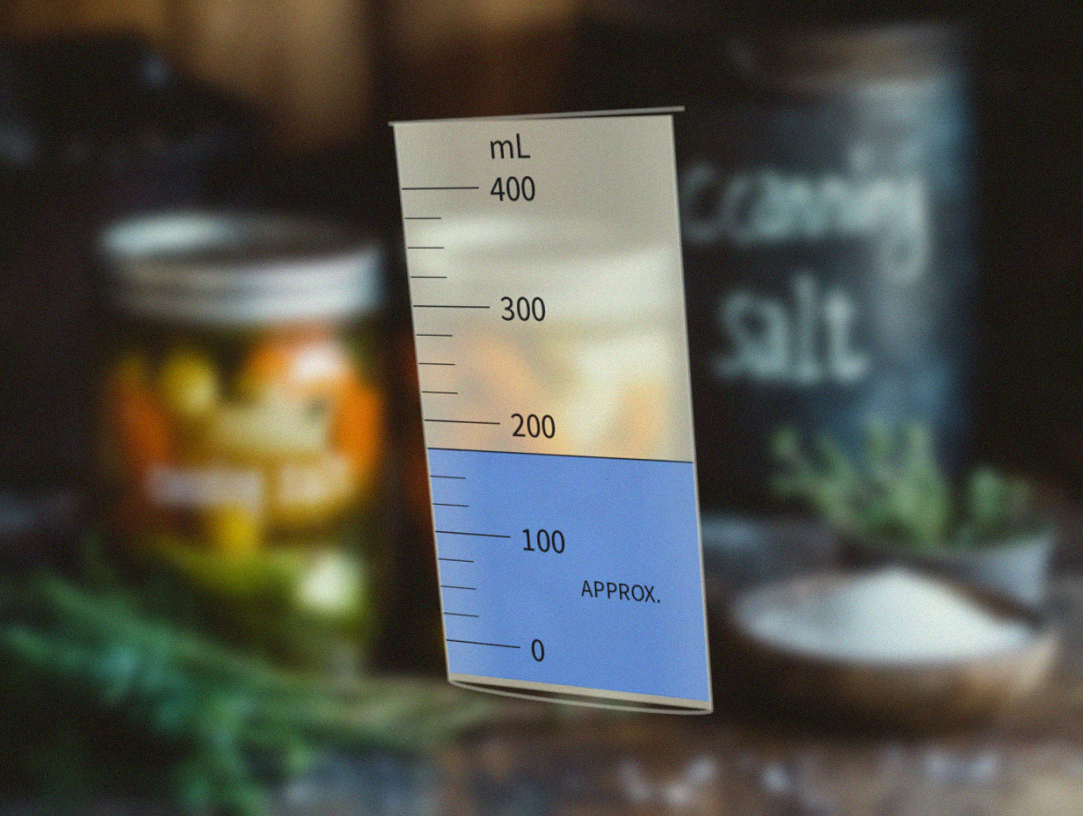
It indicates 175 mL
